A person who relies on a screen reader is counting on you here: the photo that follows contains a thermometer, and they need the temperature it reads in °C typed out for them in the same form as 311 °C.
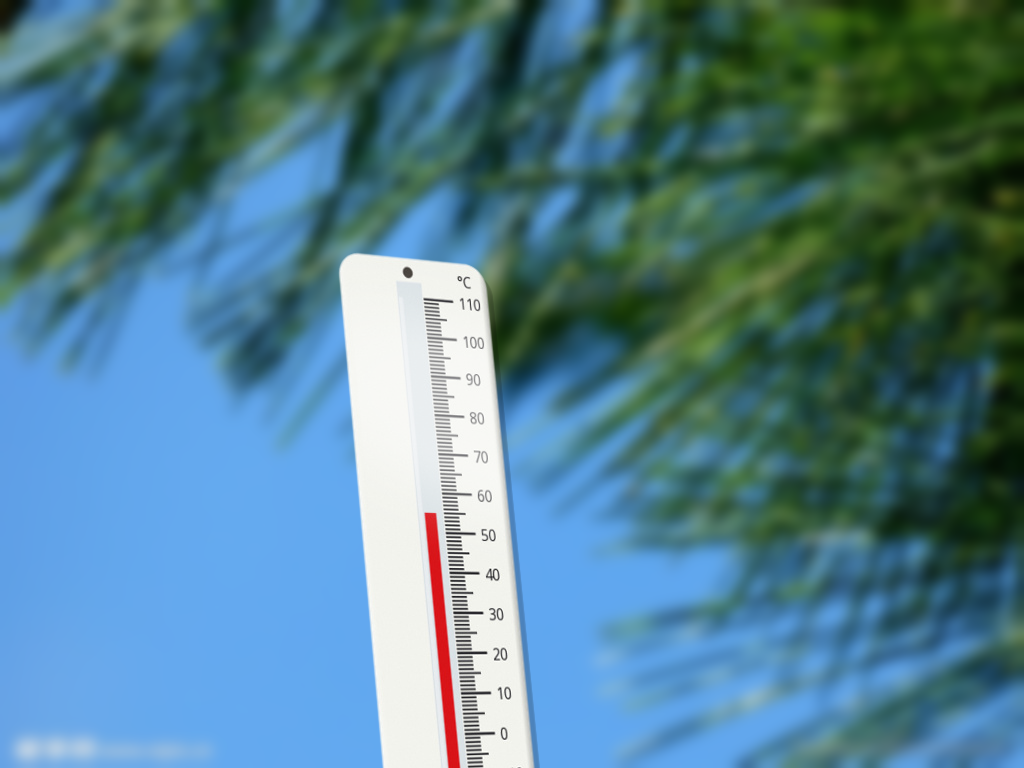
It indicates 55 °C
